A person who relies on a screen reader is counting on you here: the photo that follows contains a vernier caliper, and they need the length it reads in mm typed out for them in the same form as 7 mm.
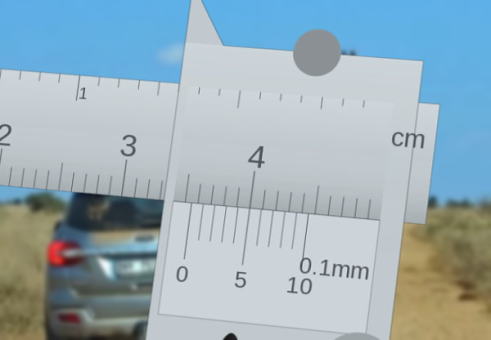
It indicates 35.5 mm
